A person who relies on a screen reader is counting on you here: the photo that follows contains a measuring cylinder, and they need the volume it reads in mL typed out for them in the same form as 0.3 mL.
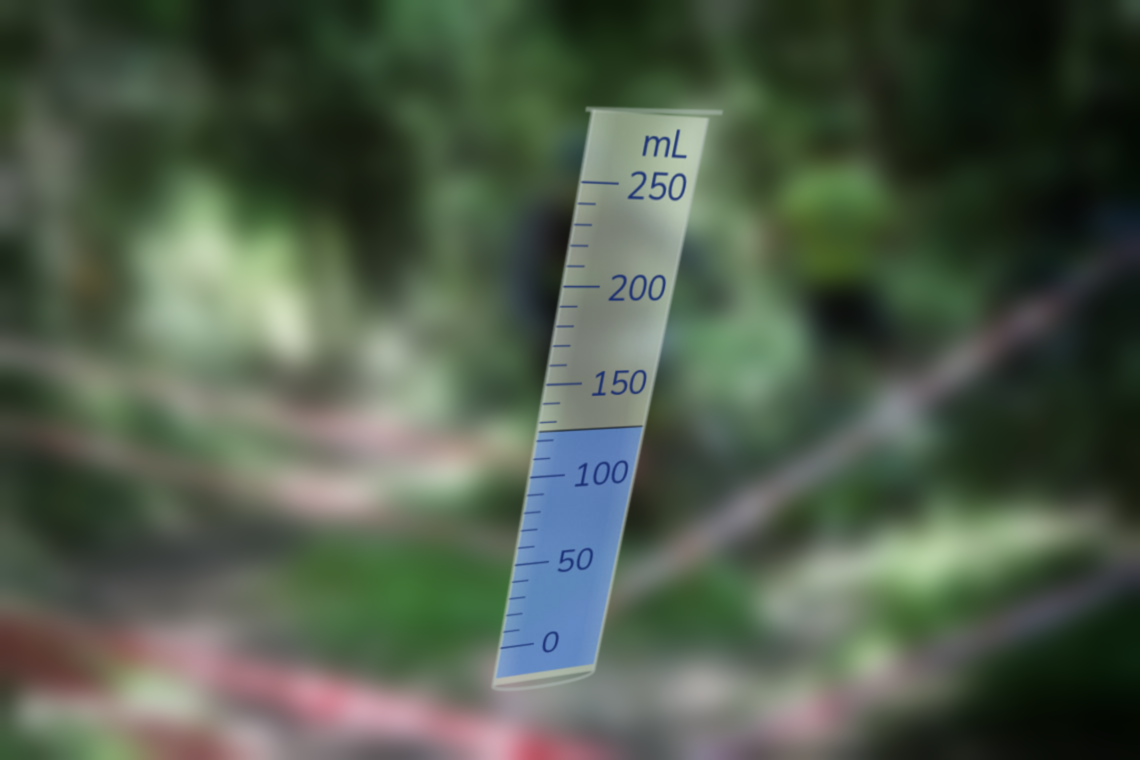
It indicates 125 mL
